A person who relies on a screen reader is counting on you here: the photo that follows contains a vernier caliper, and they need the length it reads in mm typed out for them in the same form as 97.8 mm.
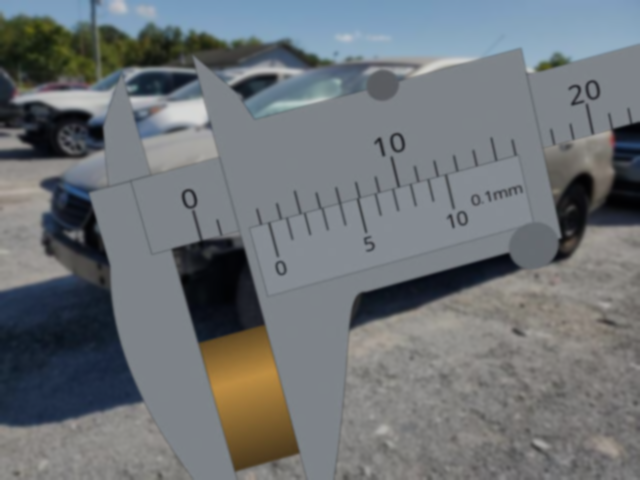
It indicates 3.4 mm
